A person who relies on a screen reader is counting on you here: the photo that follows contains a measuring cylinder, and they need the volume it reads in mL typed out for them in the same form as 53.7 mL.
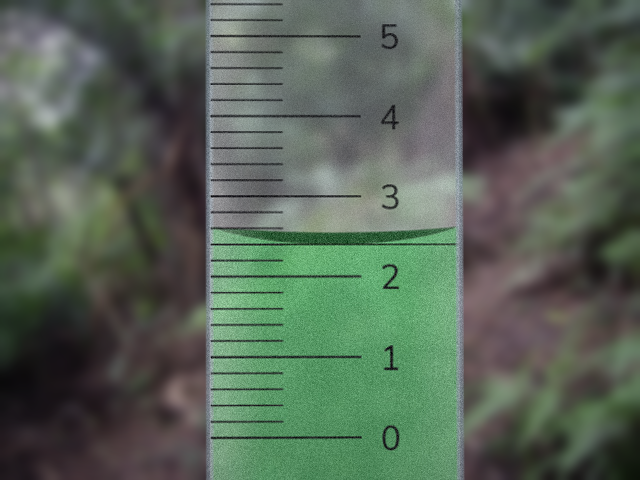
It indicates 2.4 mL
